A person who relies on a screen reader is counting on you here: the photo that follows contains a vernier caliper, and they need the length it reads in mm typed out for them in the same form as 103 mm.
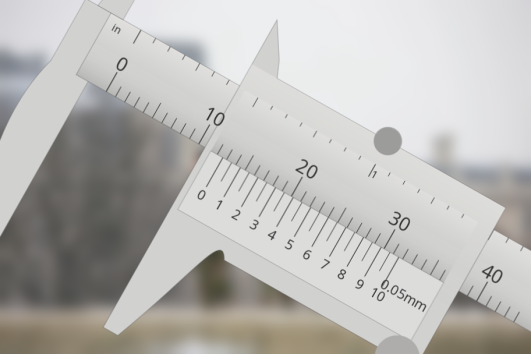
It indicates 12.6 mm
